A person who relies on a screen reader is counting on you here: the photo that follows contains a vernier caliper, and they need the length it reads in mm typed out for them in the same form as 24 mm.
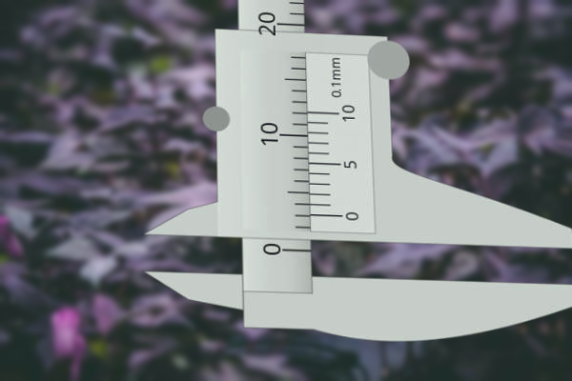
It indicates 3.1 mm
